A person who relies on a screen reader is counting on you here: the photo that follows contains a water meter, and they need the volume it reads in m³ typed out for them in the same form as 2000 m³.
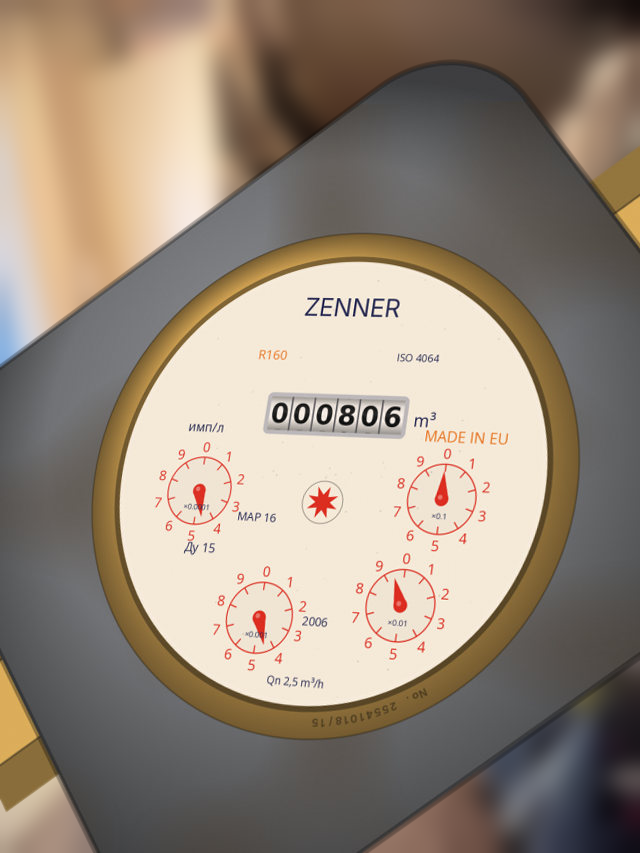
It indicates 805.9944 m³
